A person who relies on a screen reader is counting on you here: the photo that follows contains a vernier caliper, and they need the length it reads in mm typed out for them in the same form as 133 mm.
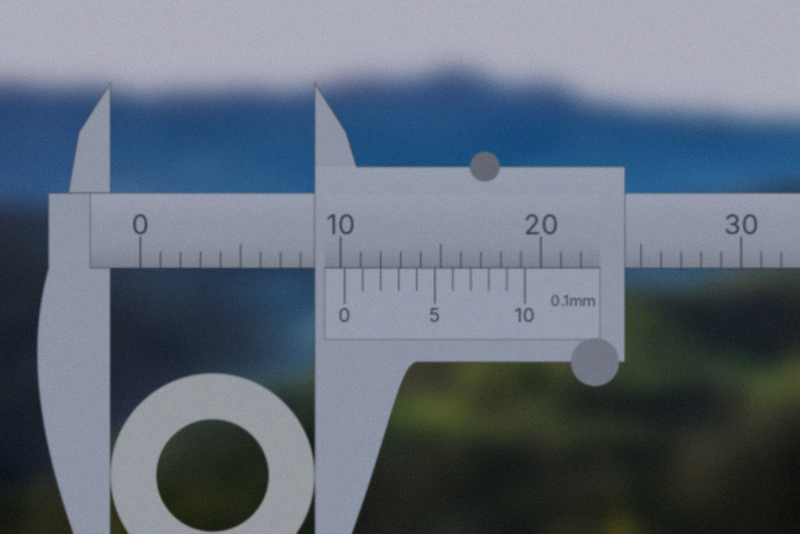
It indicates 10.2 mm
